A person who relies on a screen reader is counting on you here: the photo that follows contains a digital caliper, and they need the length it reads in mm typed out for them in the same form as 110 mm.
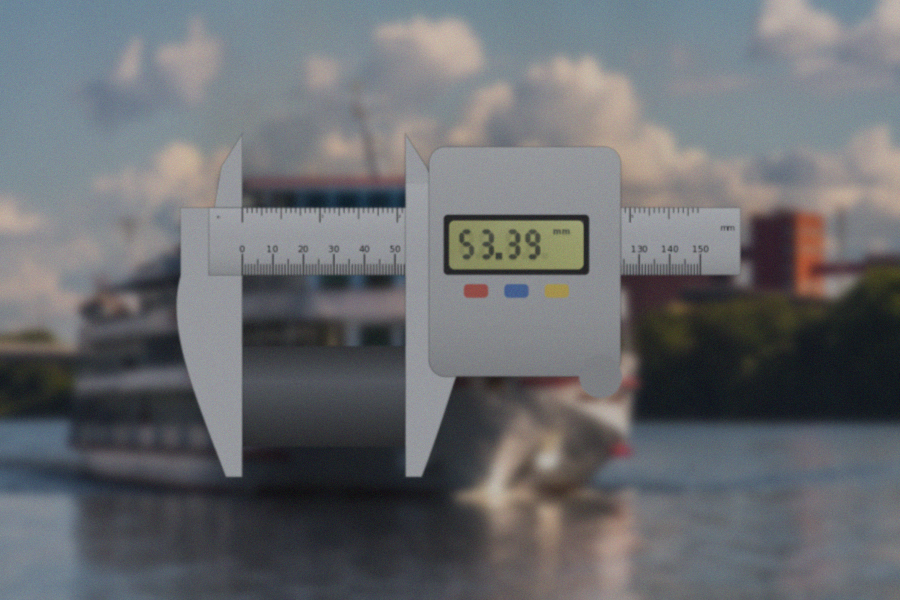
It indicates 53.39 mm
